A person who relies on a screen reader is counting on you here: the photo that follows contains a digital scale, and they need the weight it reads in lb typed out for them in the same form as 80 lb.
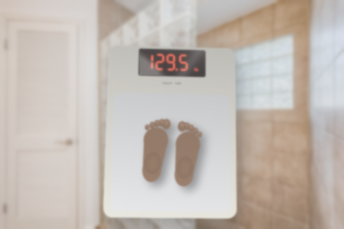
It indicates 129.5 lb
